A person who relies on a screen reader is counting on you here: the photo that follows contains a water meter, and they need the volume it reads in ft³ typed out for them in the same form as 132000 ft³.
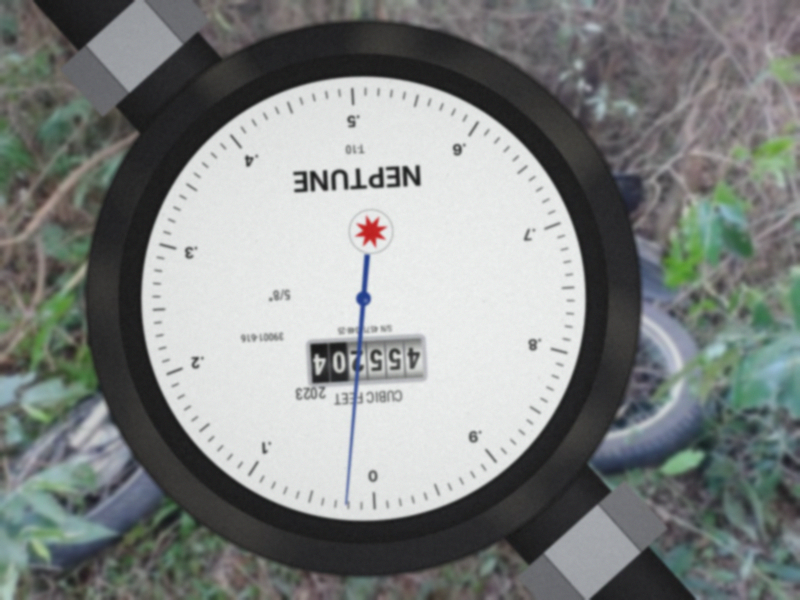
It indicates 455204.02 ft³
